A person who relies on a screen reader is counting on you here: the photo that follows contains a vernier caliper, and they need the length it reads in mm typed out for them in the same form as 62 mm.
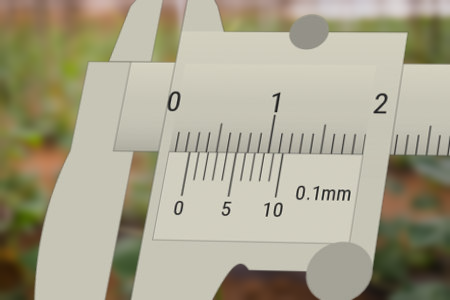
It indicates 2.4 mm
